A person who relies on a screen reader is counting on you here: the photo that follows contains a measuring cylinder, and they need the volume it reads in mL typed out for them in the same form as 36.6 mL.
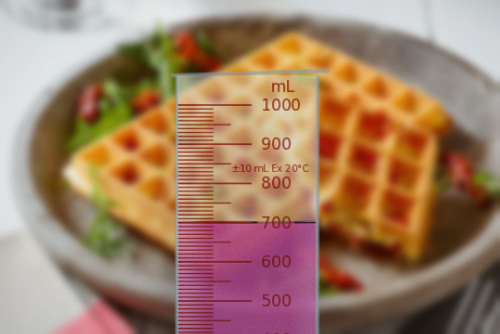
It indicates 700 mL
